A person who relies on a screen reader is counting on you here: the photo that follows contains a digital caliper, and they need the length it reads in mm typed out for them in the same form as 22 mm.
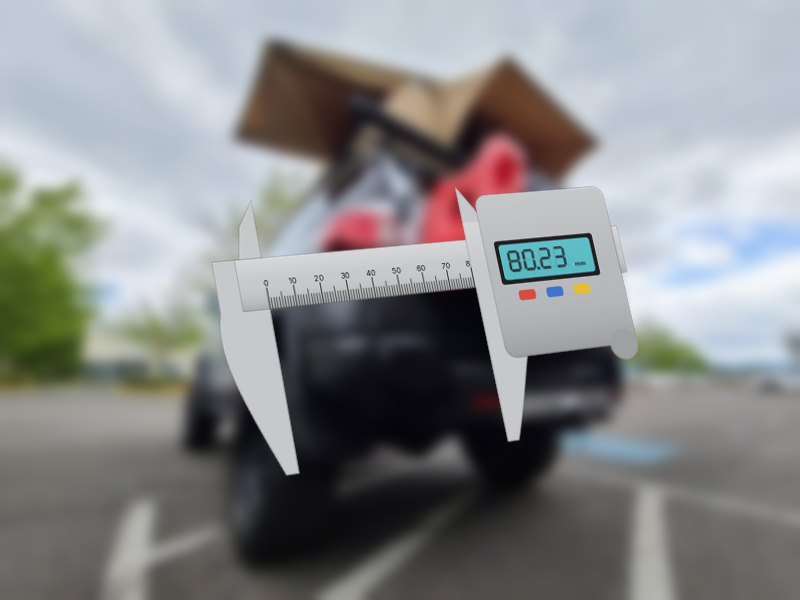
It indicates 80.23 mm
